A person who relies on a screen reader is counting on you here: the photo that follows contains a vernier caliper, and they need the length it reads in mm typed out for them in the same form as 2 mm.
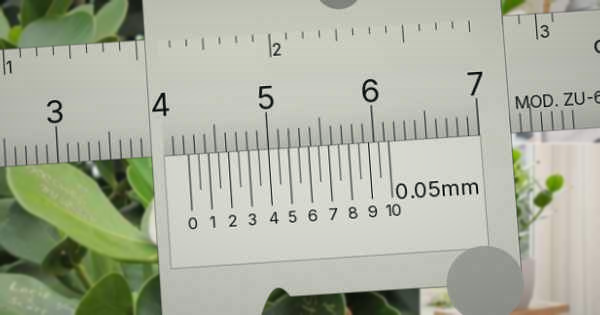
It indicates 42.4 mm
